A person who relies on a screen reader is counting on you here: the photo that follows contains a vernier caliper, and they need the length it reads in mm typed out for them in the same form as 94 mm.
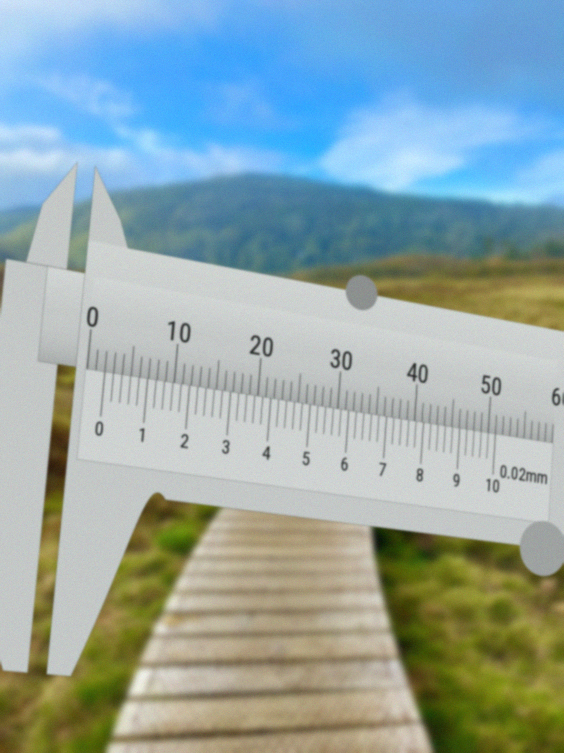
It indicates 2.0 mm
